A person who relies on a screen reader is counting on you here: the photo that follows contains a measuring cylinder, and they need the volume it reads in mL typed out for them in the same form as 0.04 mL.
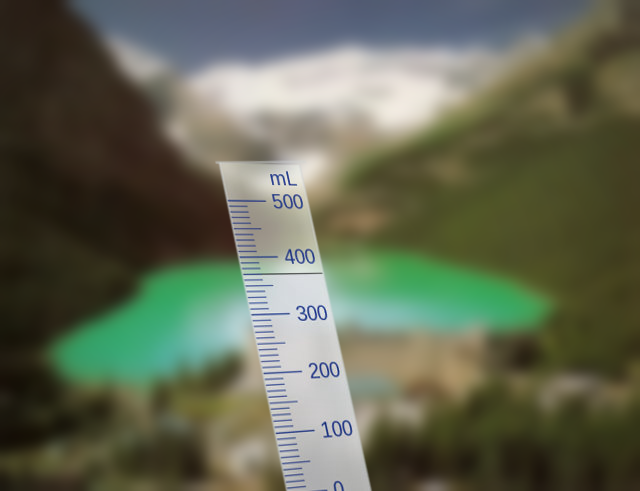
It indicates 370 mL
